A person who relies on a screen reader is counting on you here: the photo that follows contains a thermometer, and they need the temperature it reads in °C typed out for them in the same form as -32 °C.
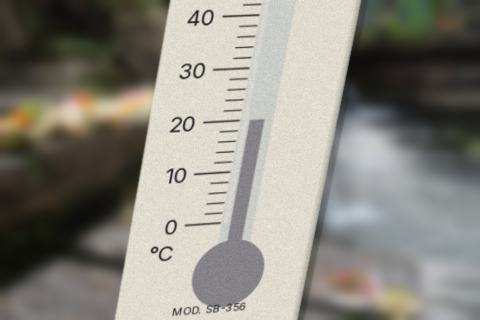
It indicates 20 °C
